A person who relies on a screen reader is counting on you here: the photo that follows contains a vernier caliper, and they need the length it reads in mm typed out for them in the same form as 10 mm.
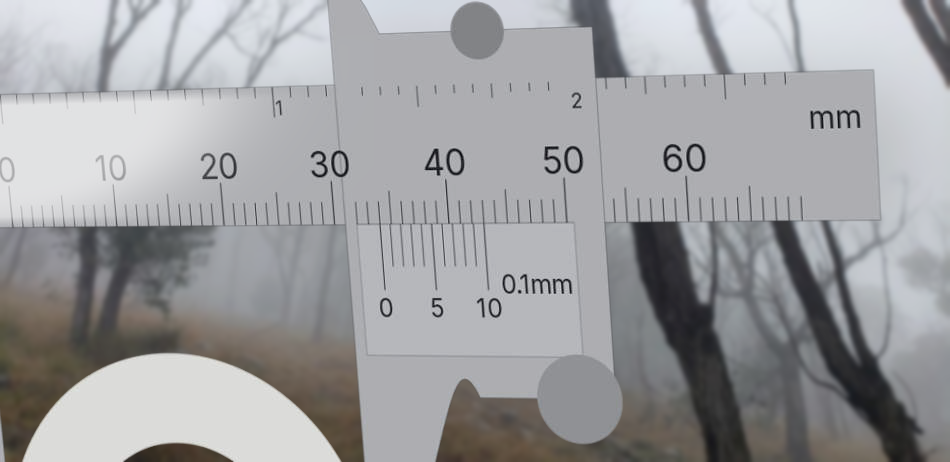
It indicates 34.0 mm
